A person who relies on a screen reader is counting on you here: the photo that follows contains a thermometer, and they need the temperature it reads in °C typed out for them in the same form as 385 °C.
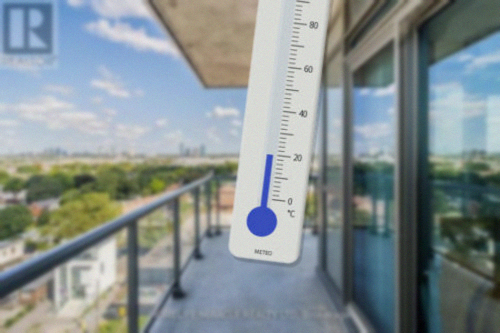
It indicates 20 °C
